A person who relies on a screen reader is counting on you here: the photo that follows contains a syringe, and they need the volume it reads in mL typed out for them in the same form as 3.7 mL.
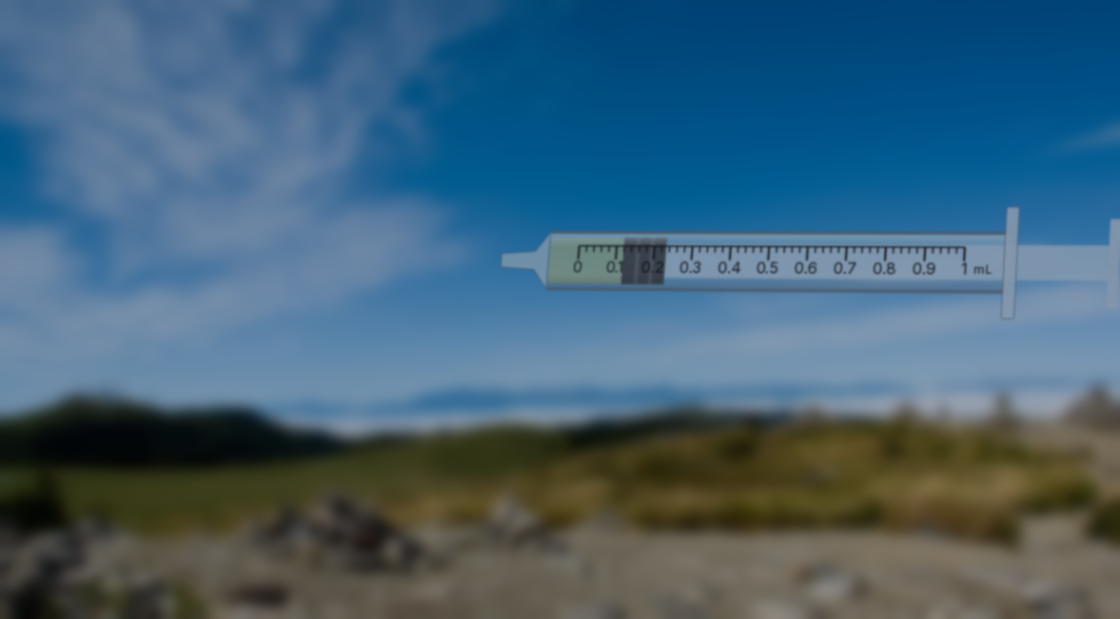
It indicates 0.12 mL
